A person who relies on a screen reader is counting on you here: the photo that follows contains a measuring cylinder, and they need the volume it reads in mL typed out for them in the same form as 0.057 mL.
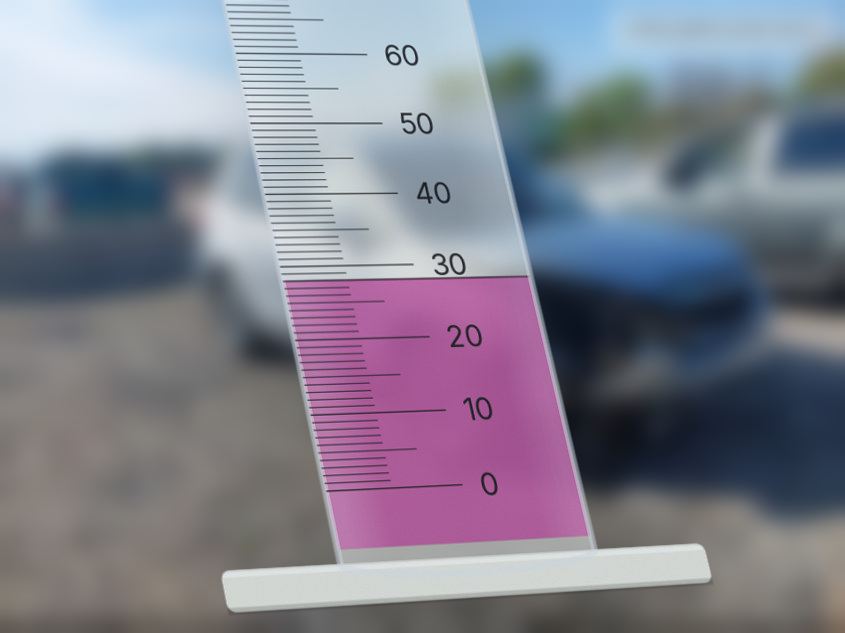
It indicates 28 mL
